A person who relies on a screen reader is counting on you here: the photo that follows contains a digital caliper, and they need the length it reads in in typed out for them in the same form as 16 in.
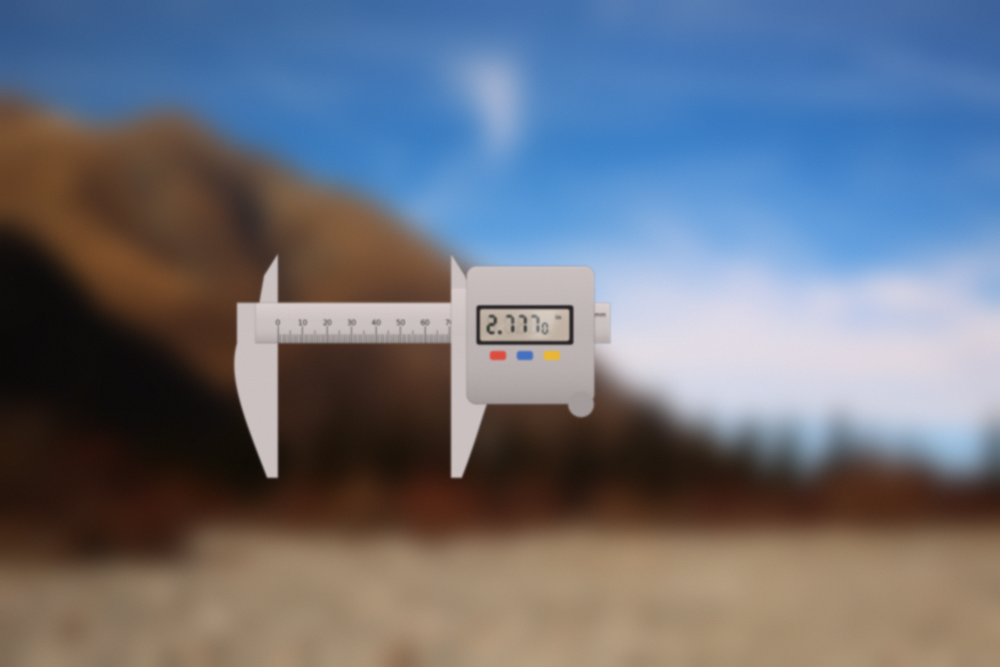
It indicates 2.7770 in
